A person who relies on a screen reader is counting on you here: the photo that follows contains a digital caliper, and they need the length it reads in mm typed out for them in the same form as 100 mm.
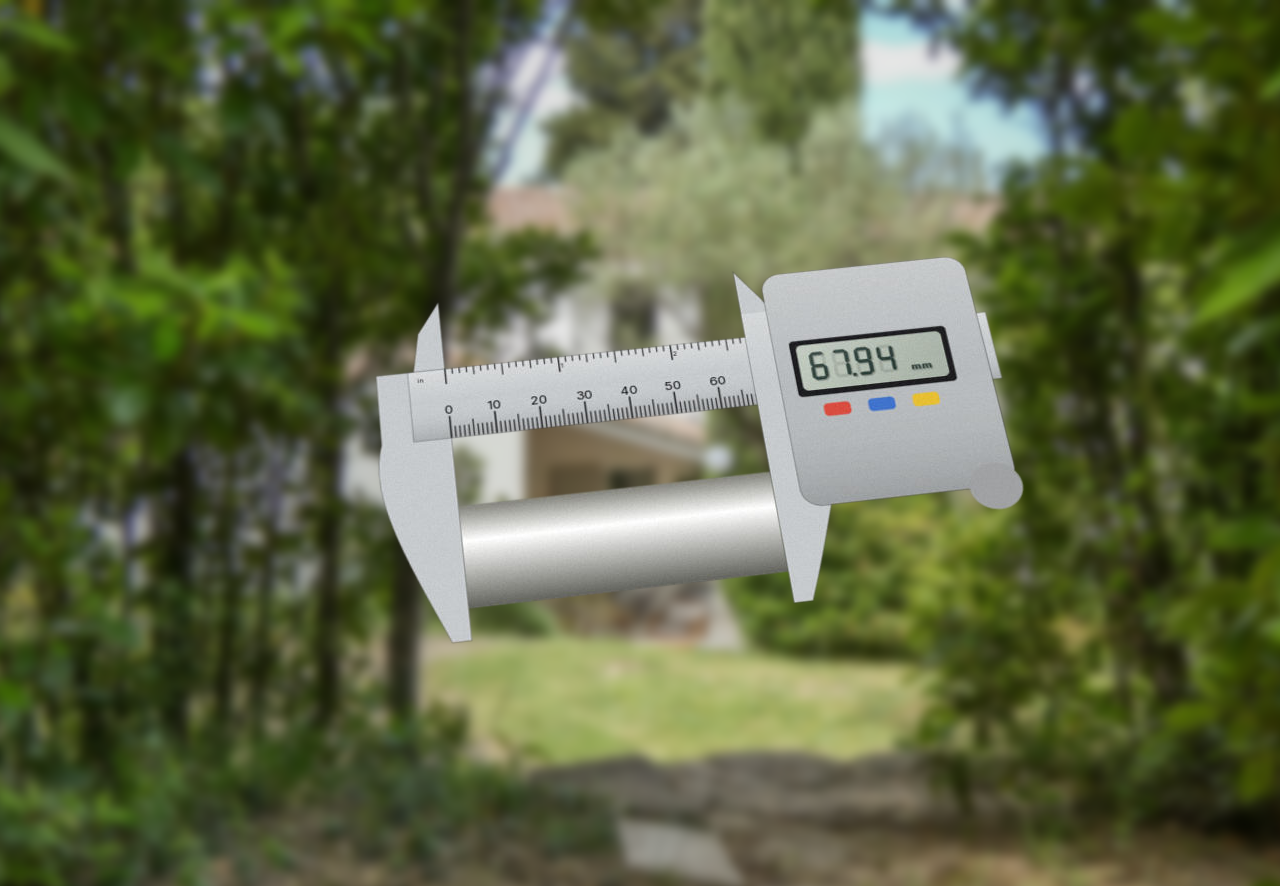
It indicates 67.94 mm
